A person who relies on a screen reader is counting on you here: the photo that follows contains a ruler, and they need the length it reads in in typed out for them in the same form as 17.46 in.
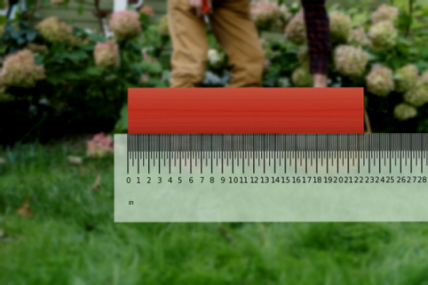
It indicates 22.5 in
